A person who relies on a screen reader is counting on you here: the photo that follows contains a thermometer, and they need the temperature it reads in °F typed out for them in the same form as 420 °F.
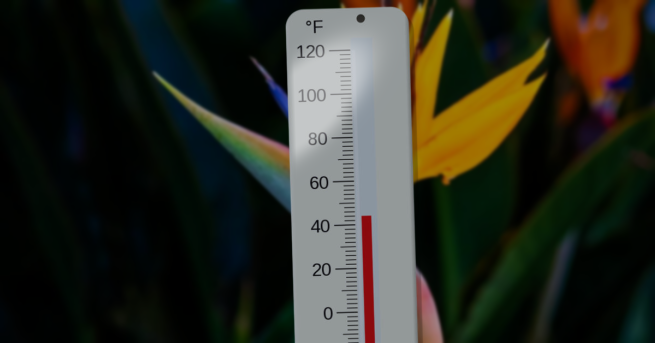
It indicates 44 °F
